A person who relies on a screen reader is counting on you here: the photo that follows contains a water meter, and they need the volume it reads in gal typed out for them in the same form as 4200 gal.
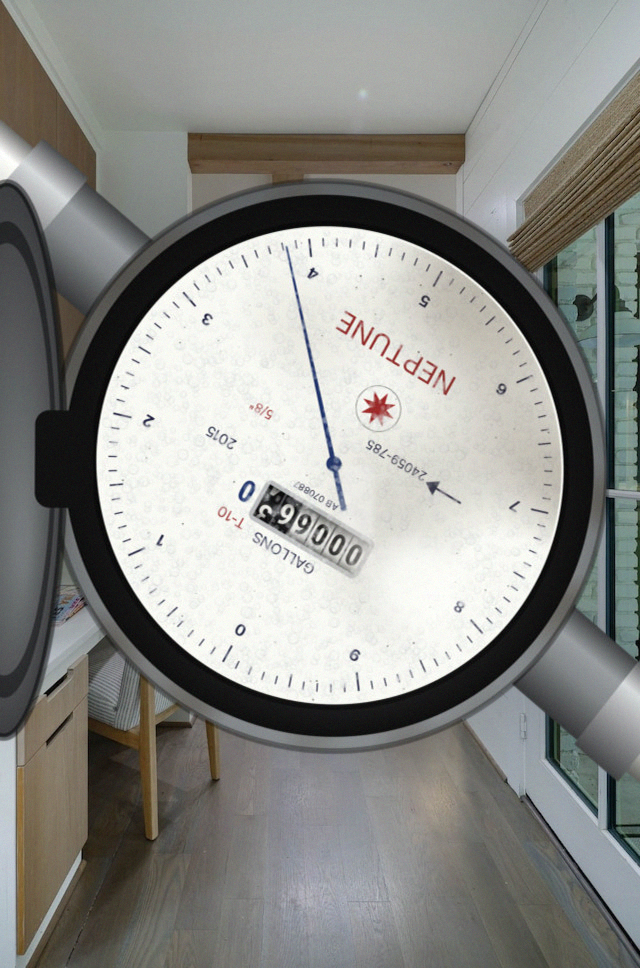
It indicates 6633.8 gal
